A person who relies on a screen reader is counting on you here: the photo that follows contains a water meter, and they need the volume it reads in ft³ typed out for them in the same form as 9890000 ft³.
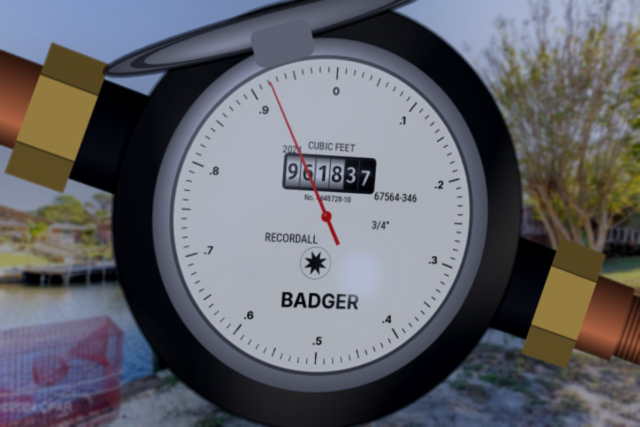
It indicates 961836.92 ft³
